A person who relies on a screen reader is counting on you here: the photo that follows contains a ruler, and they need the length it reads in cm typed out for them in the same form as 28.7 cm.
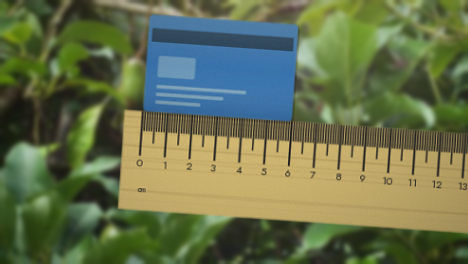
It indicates 6 cm
